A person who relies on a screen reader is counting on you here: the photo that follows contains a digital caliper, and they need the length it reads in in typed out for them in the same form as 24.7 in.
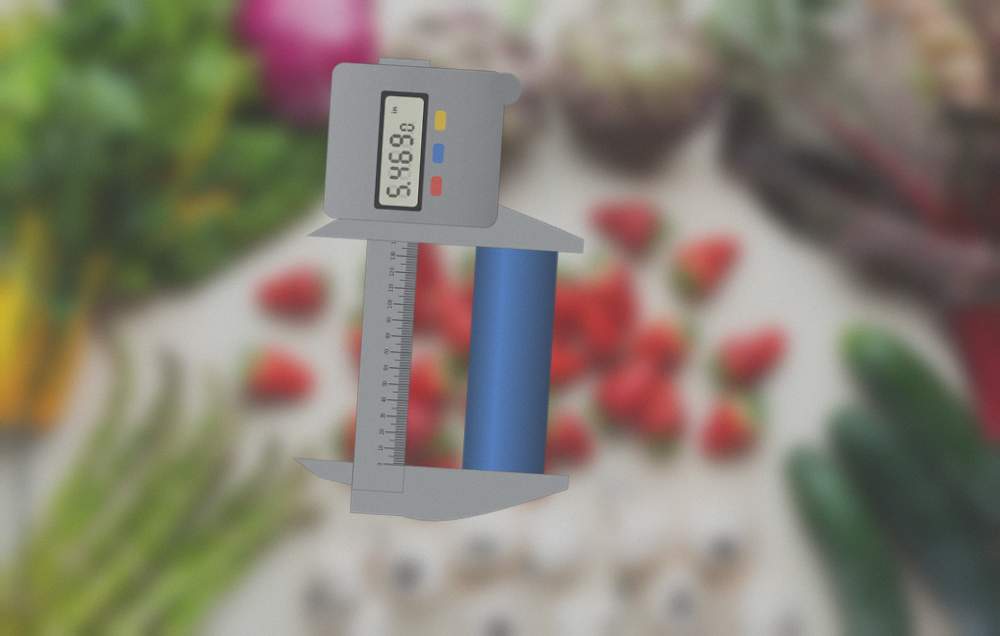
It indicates 5.4690 in
